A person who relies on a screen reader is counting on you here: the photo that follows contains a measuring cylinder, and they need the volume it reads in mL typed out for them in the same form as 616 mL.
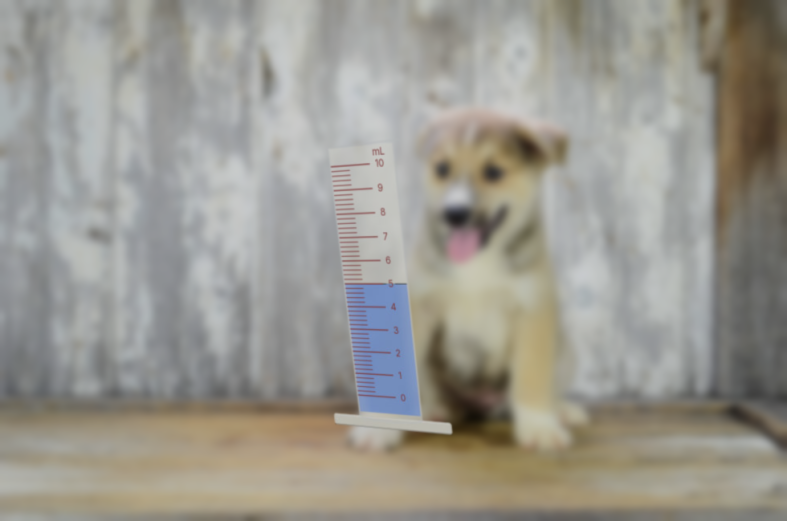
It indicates 5 mL
